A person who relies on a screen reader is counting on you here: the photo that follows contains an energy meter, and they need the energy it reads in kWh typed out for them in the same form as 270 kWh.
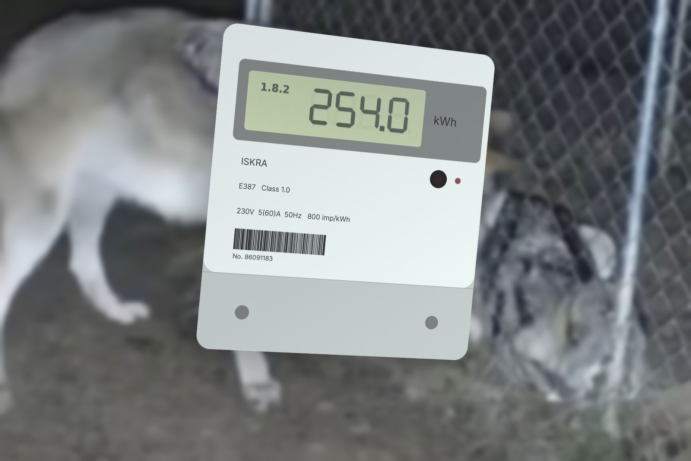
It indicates 254.0 kWh
